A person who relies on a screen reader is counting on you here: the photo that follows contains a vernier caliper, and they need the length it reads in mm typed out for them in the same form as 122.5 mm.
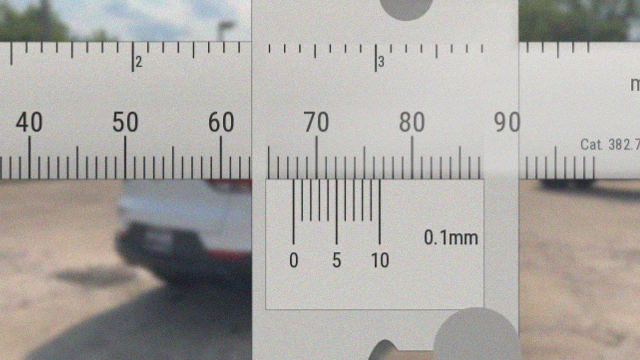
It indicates 67.6 mm
